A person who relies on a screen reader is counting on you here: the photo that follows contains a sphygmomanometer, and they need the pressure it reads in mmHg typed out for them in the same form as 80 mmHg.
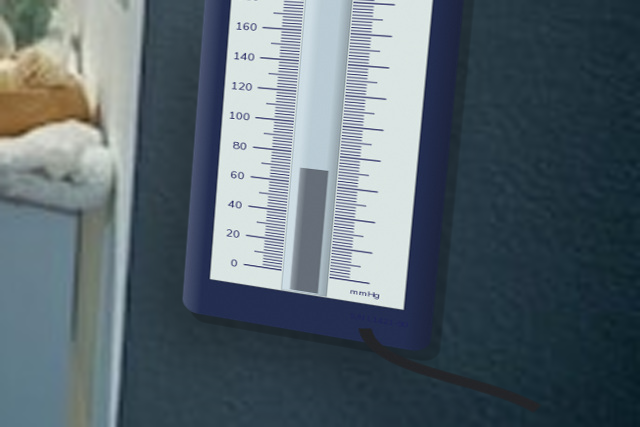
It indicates 70 mmHg
